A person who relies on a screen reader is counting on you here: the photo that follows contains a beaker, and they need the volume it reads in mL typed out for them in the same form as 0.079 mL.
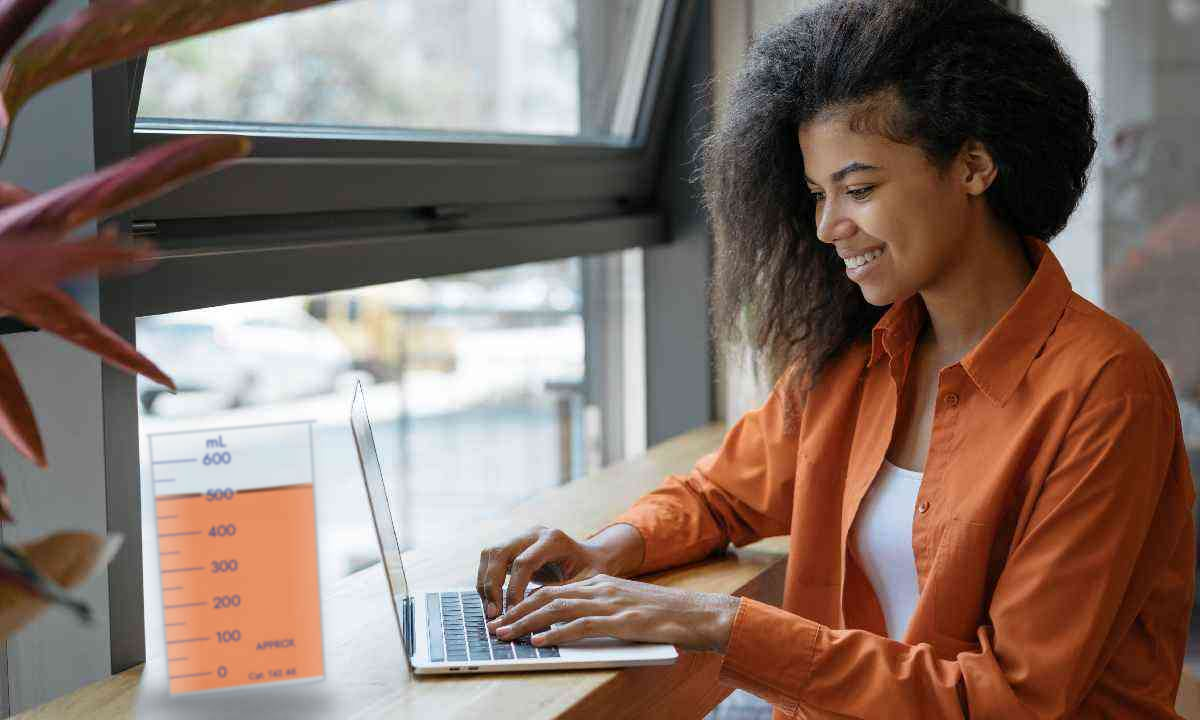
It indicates 500 mL
